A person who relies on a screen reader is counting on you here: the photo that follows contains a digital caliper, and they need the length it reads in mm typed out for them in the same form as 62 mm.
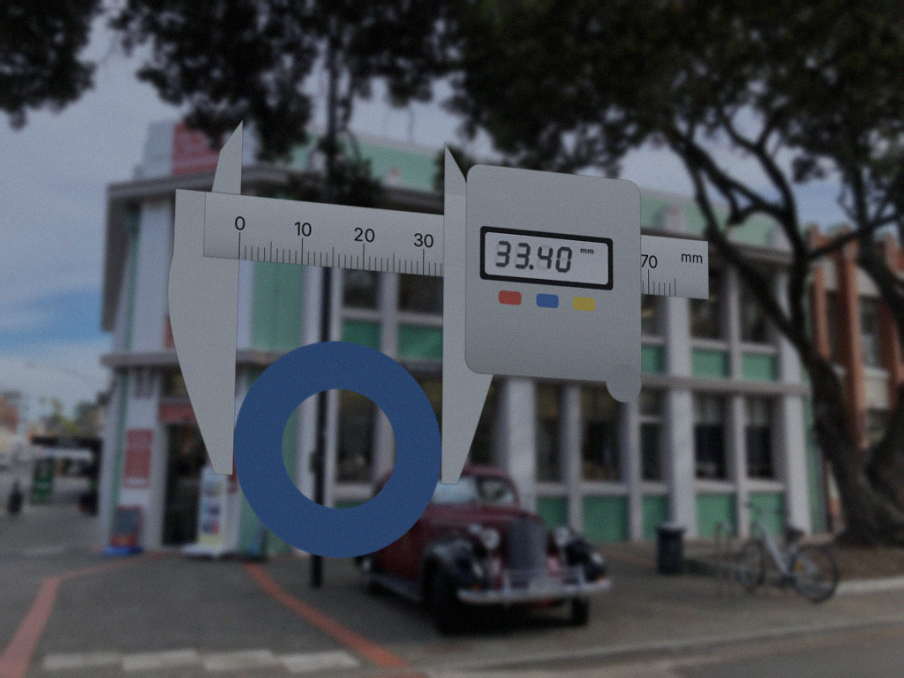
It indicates 33.40 mm
